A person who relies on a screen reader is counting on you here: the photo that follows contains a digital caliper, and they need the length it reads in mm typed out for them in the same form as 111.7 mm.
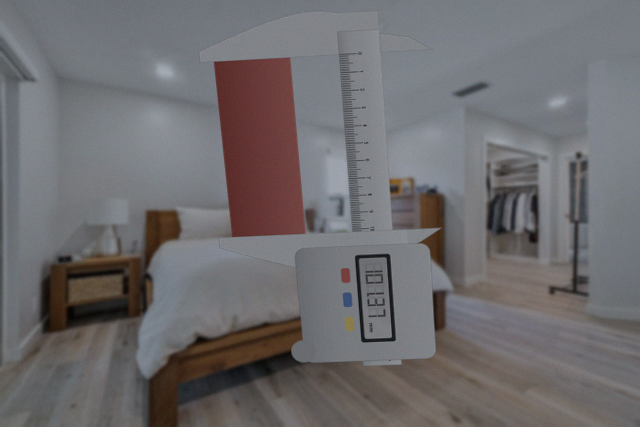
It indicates 101.37 mm
